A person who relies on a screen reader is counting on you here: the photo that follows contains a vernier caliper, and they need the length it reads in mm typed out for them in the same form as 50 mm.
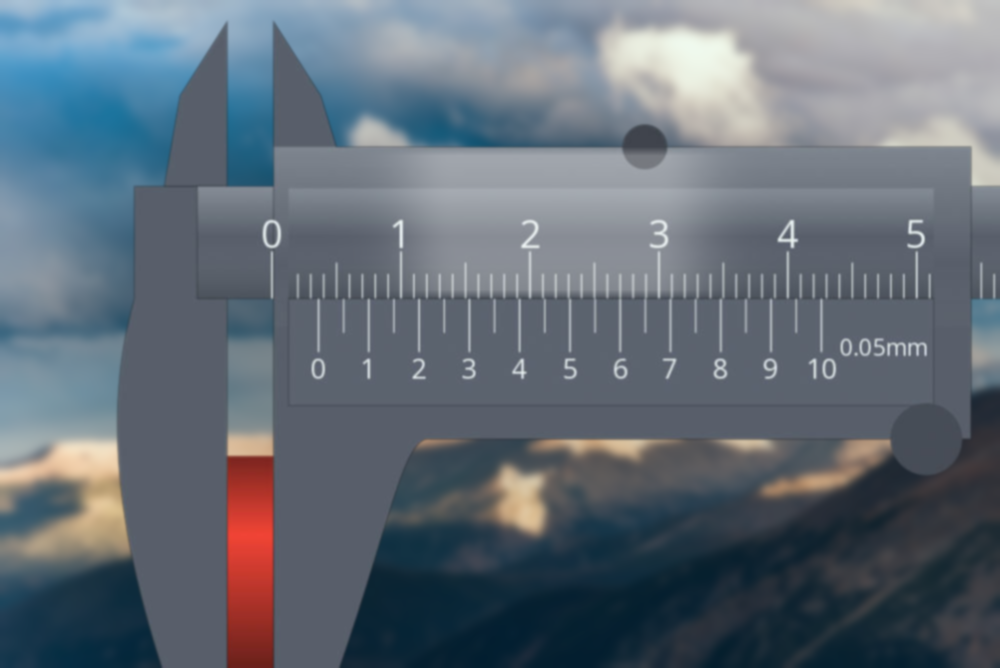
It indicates 3.6 mm
